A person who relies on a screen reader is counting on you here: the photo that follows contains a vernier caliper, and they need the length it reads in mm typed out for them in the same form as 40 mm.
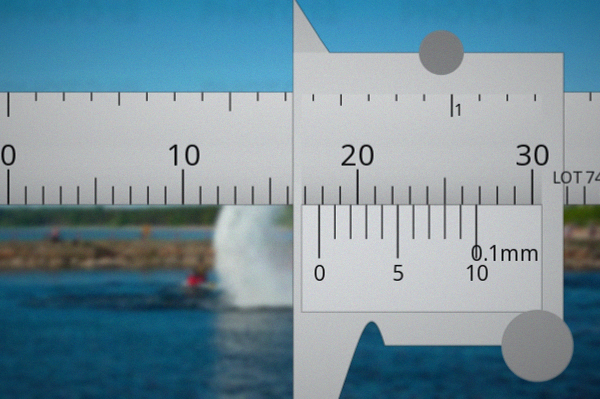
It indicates 17.8 mm
